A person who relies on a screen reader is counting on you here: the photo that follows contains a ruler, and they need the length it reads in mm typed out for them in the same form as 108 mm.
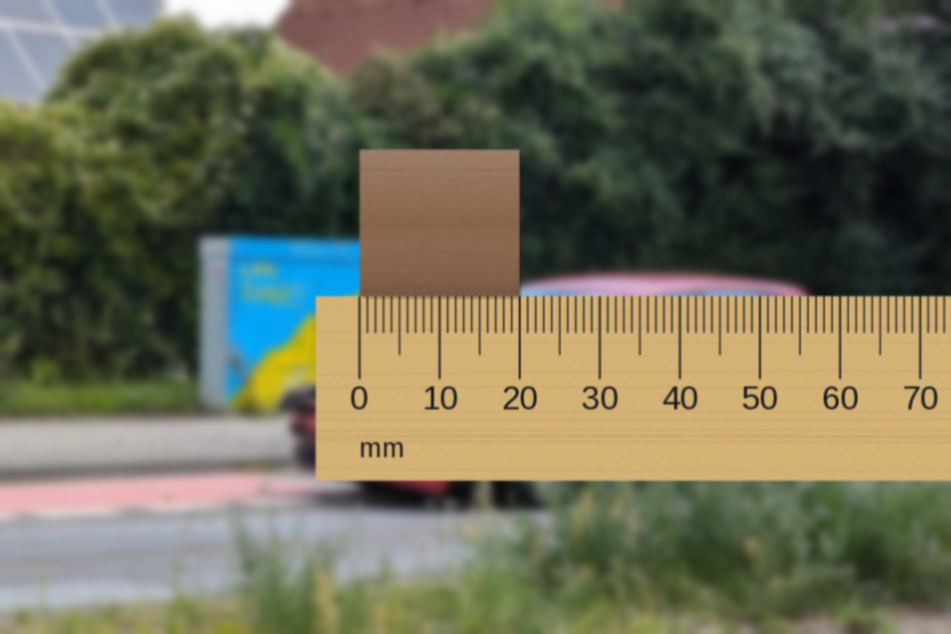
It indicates 20 mm
